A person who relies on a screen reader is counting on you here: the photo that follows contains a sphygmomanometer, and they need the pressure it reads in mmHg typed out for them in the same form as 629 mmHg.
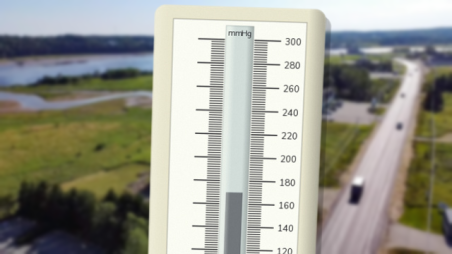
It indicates 170 mmHg
